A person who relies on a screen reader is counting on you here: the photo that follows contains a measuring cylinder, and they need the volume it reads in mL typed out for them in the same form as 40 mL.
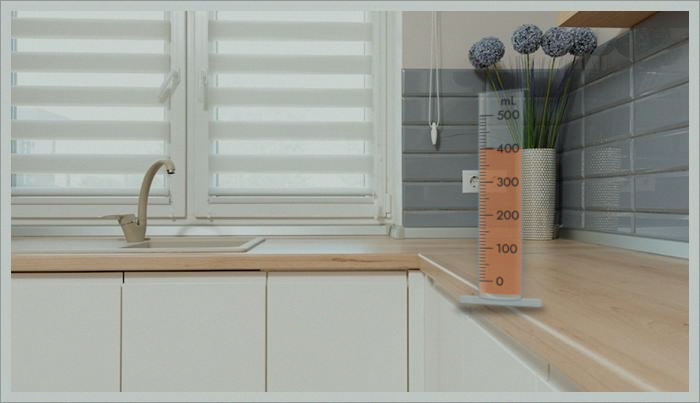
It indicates 400 mL
